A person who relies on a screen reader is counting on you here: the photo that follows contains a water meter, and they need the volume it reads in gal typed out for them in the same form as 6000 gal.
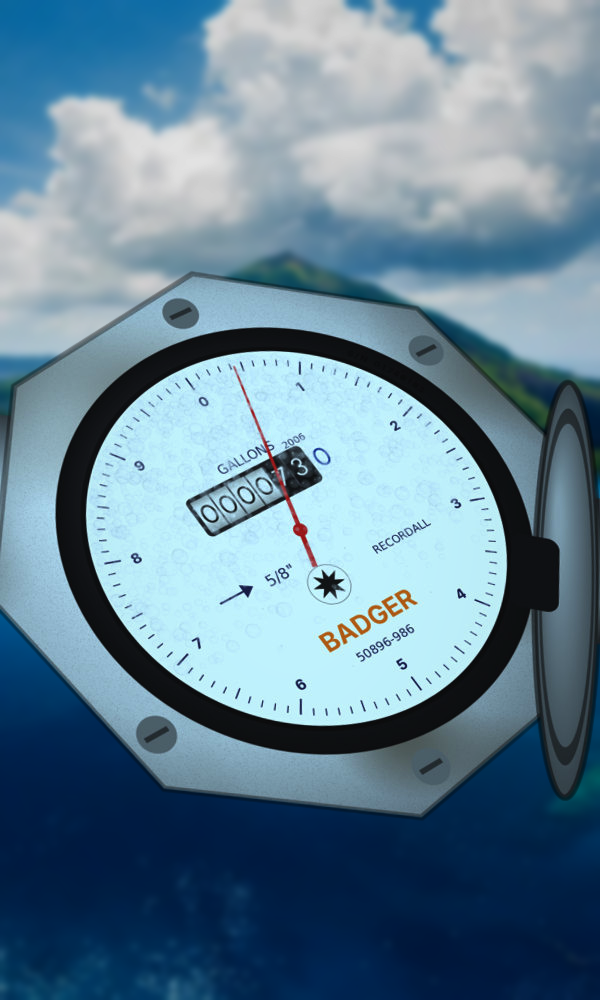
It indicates 730.4 gal
